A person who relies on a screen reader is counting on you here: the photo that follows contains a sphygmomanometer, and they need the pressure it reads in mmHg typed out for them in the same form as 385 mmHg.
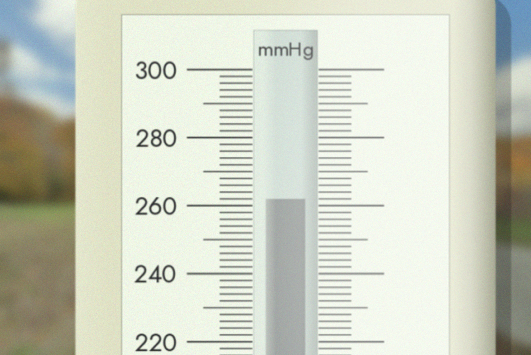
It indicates 262 mmHg
